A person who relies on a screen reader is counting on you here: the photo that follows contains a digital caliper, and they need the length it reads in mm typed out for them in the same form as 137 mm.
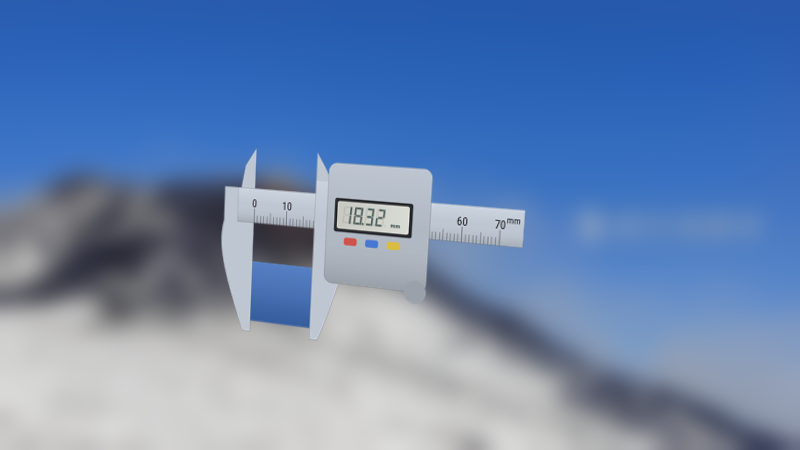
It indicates 18.32 mm
